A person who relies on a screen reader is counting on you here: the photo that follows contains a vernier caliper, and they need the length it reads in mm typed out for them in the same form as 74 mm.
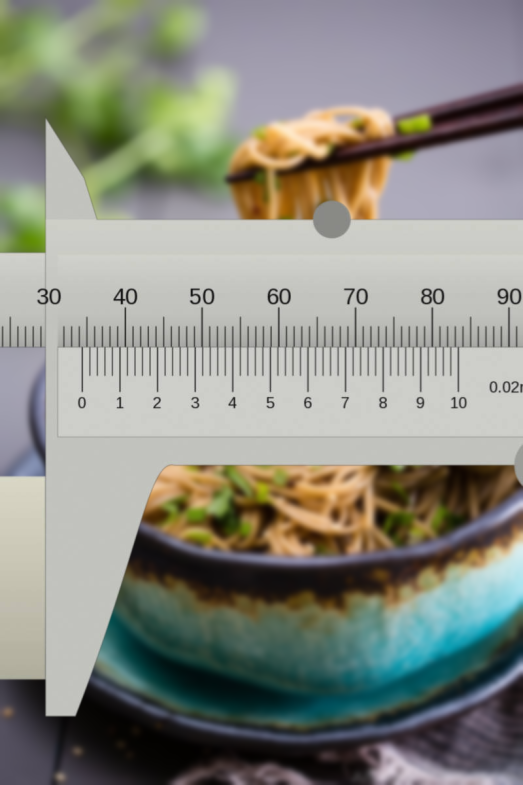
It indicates 34.4 mm
